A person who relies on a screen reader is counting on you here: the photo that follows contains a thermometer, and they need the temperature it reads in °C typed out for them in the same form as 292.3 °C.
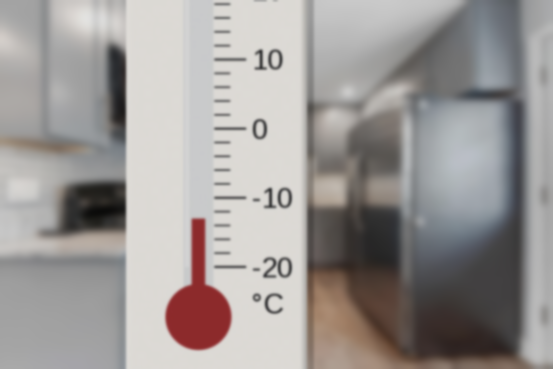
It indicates -13 °C
